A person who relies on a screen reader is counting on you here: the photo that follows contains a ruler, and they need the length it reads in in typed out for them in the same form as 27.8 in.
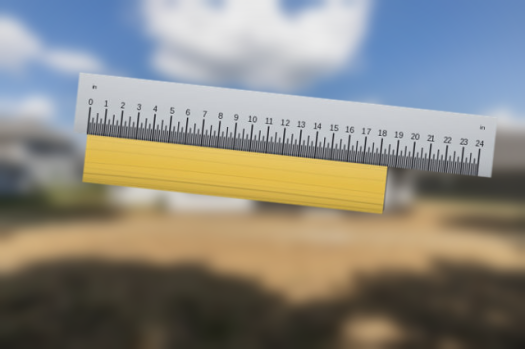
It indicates 18.5 in
